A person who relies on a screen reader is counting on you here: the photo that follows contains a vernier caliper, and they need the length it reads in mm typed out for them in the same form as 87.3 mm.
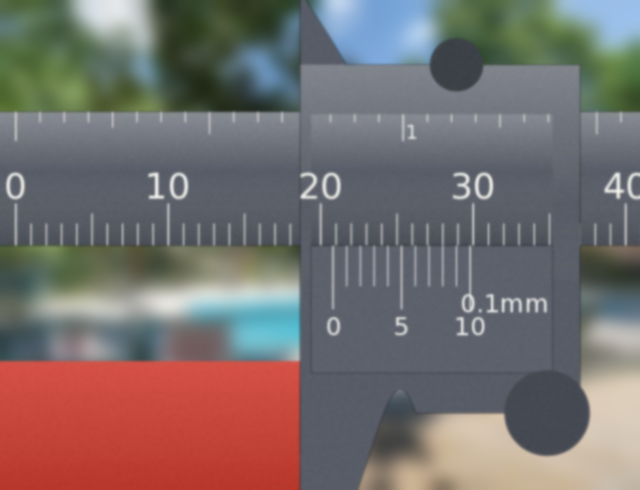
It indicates 20.8 mm
